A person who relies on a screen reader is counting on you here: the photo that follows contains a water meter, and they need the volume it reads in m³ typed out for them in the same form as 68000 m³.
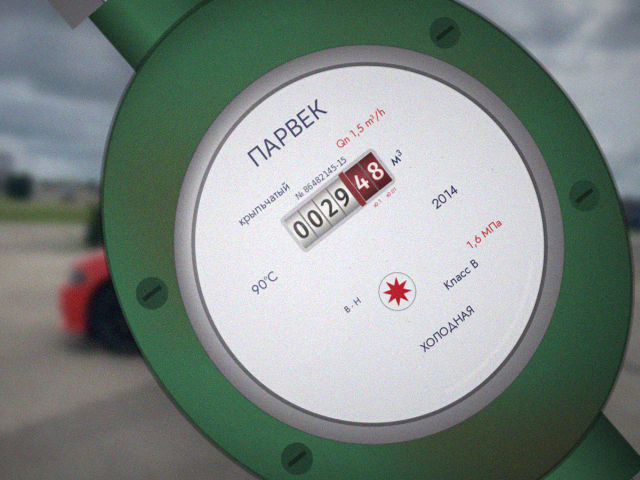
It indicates 29.48 m³
